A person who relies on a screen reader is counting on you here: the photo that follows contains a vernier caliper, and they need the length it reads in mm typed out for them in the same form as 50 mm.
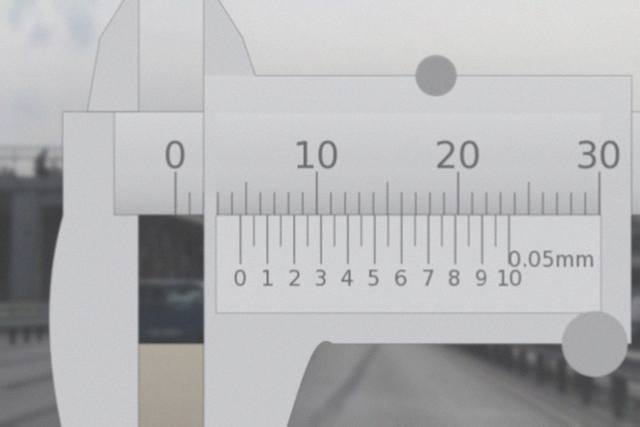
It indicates 4.6 mm
